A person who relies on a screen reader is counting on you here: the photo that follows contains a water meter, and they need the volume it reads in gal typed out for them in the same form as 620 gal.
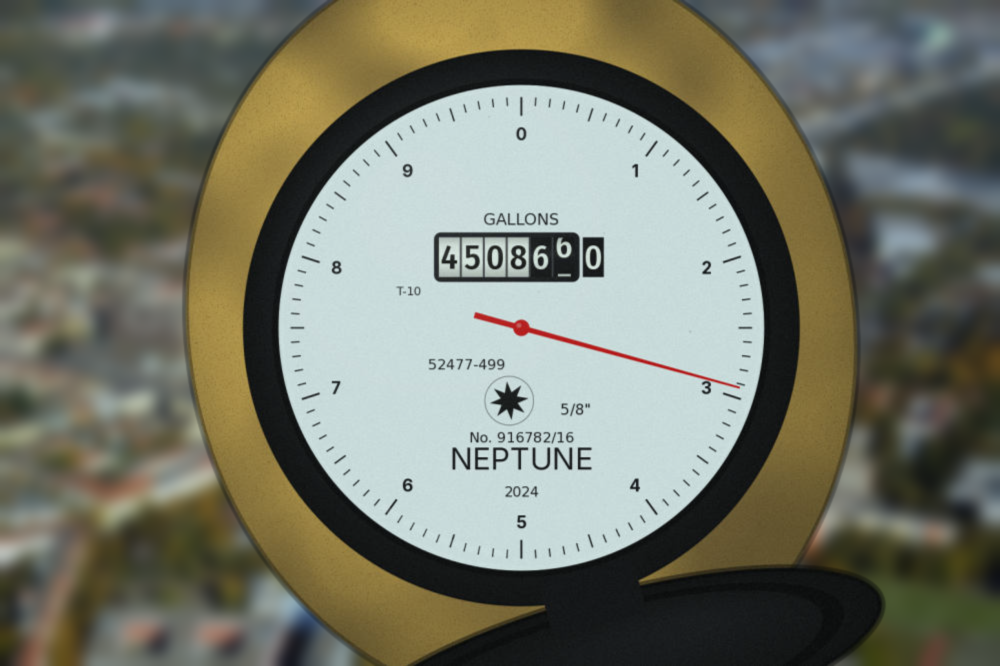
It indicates 4508662.9 gal
